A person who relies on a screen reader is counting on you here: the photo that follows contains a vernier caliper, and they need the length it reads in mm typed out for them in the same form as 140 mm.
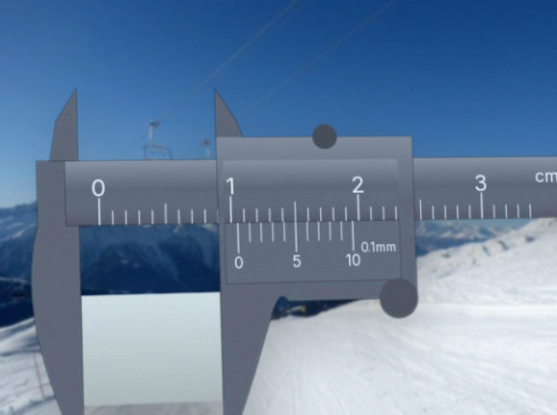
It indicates 10.5 mm
